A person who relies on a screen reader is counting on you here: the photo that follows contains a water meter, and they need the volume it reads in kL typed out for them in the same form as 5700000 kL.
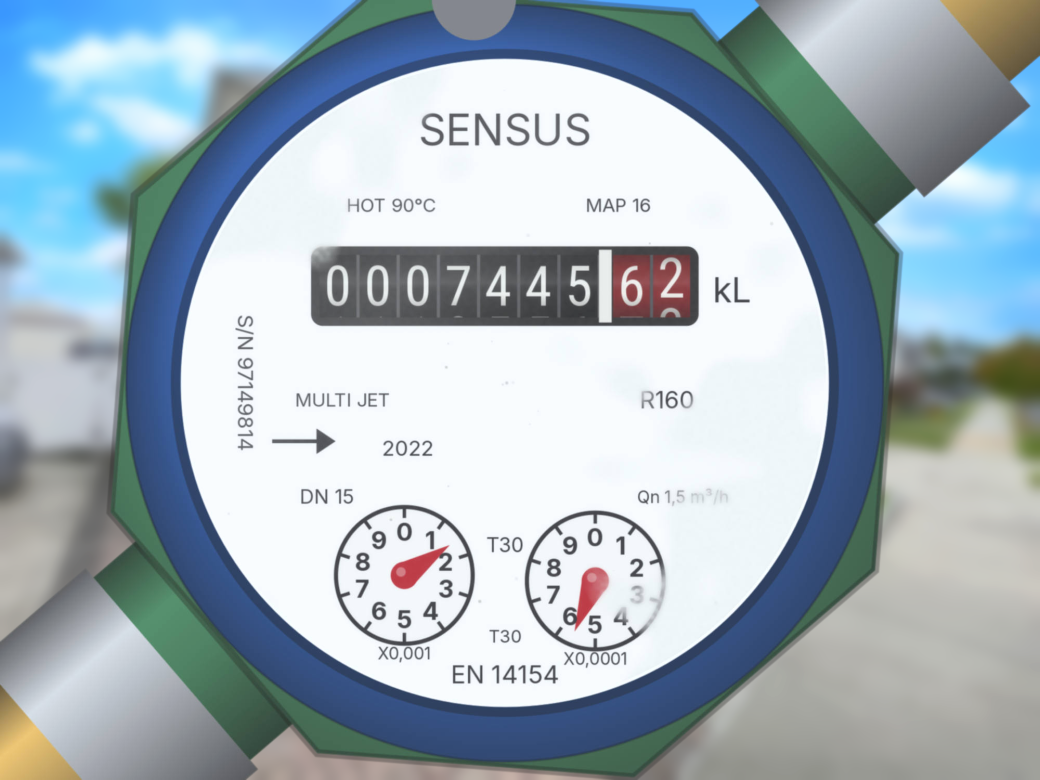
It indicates 7445.6215 kL
